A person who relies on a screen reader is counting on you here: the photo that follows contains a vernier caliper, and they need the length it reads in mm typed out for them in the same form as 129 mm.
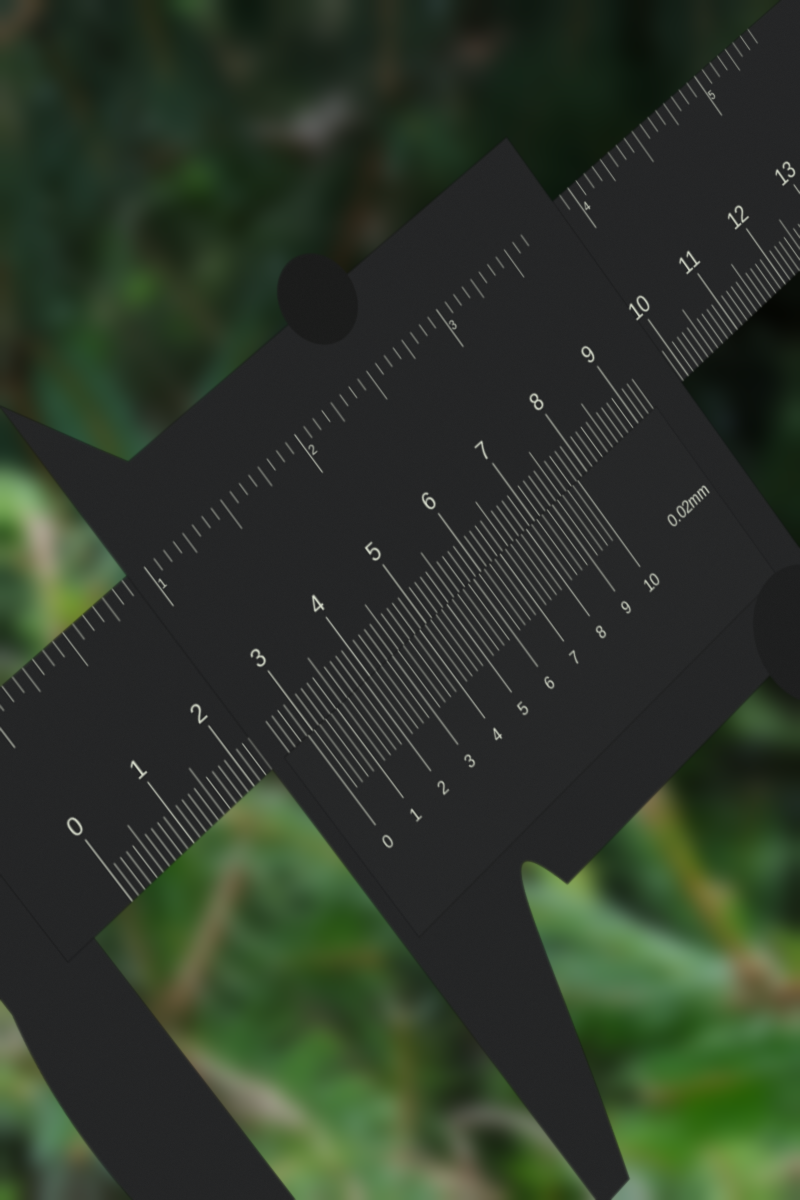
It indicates 29.2 mm
